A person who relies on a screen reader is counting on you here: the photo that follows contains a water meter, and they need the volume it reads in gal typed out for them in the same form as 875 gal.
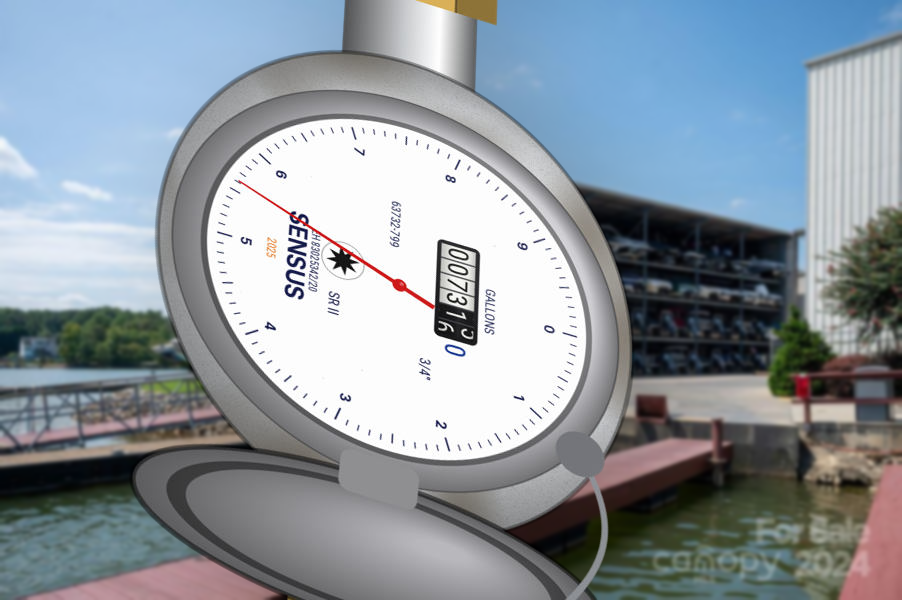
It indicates 73155.6 gal
